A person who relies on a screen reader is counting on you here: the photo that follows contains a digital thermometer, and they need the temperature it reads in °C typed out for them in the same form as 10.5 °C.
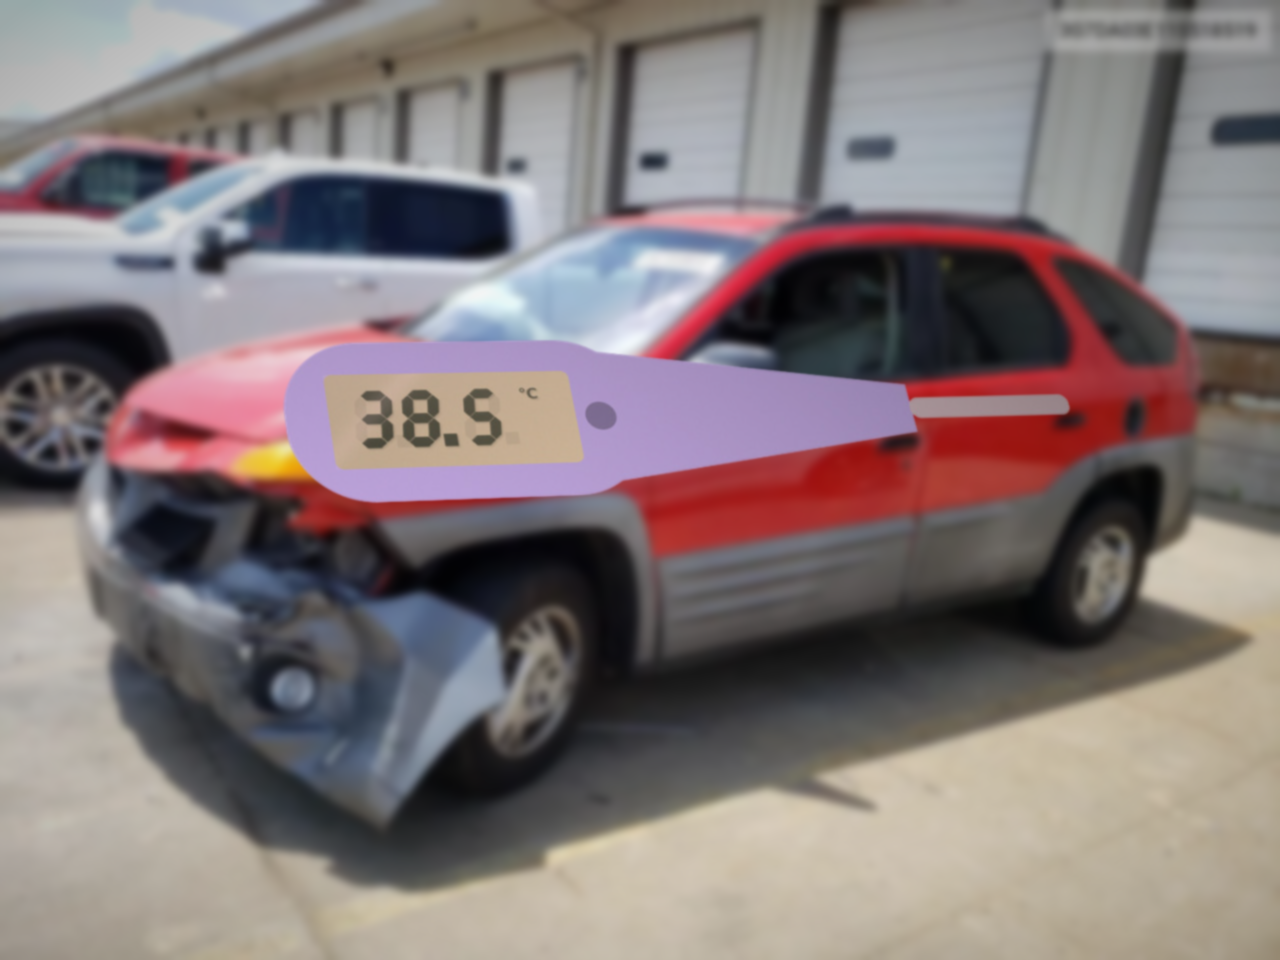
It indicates 38.5 °C
